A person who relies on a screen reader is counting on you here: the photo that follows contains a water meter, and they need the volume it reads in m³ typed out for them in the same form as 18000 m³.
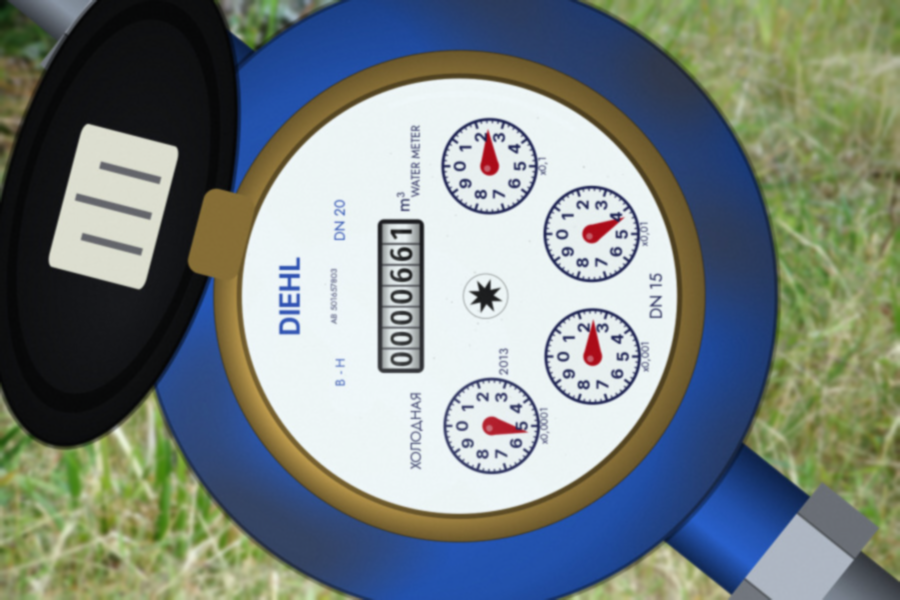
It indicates 661.2425 m³
